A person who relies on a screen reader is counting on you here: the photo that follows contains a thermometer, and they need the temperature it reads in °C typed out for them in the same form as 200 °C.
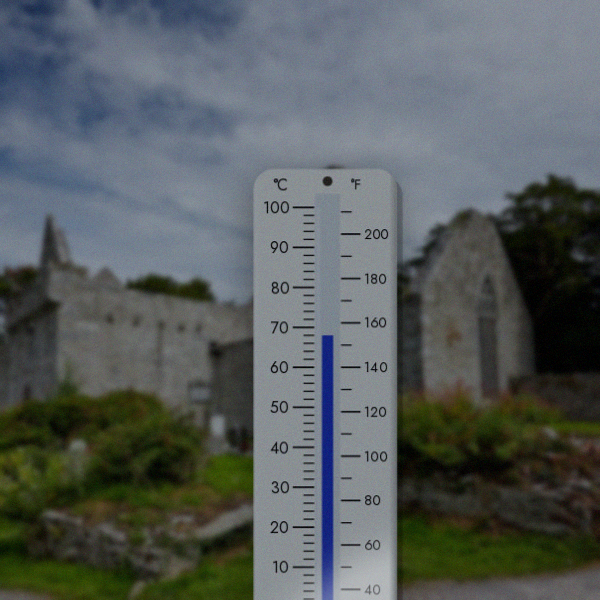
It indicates 68 °C
